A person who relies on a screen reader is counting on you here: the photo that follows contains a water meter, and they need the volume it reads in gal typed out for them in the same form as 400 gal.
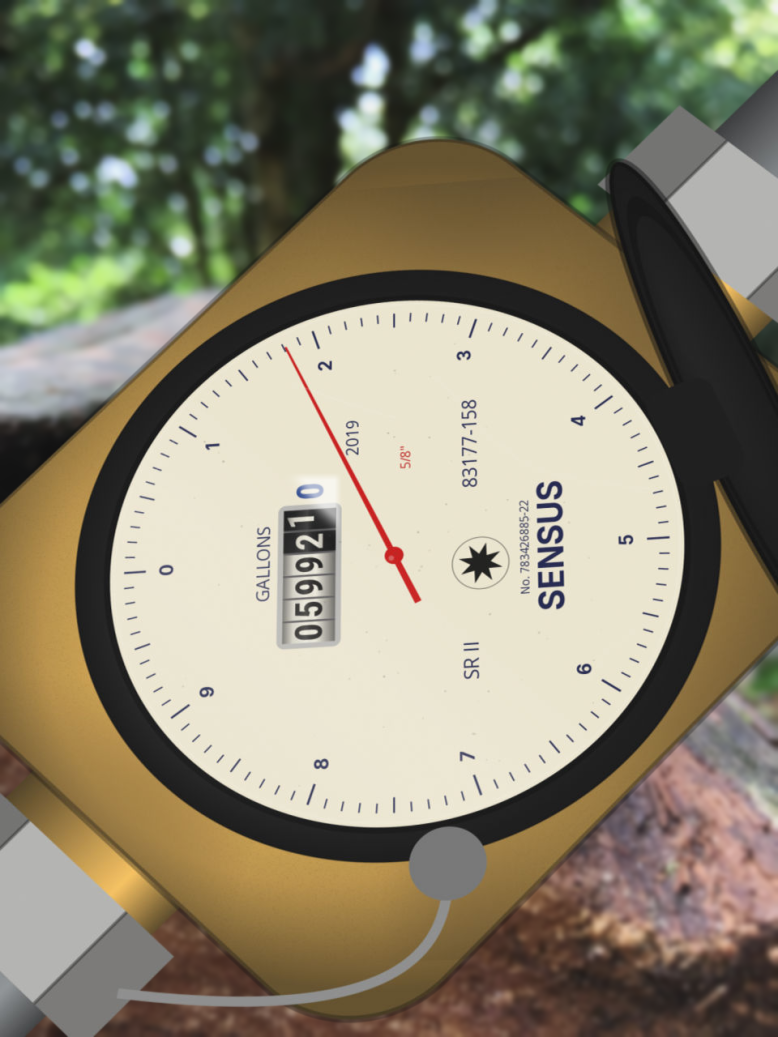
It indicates 599211.8 gal
